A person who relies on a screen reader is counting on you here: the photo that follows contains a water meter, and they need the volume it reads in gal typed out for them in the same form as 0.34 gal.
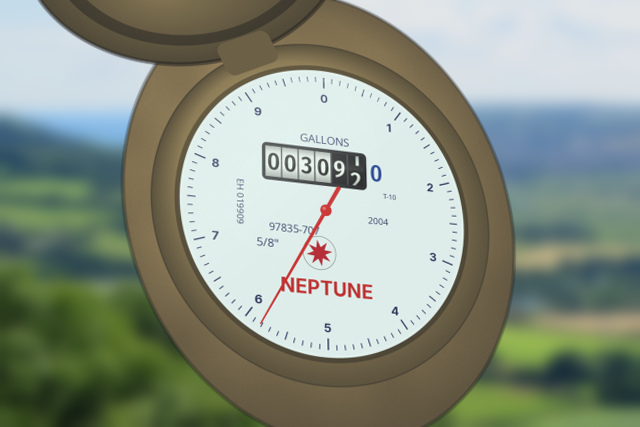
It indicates 30915.8 gal
